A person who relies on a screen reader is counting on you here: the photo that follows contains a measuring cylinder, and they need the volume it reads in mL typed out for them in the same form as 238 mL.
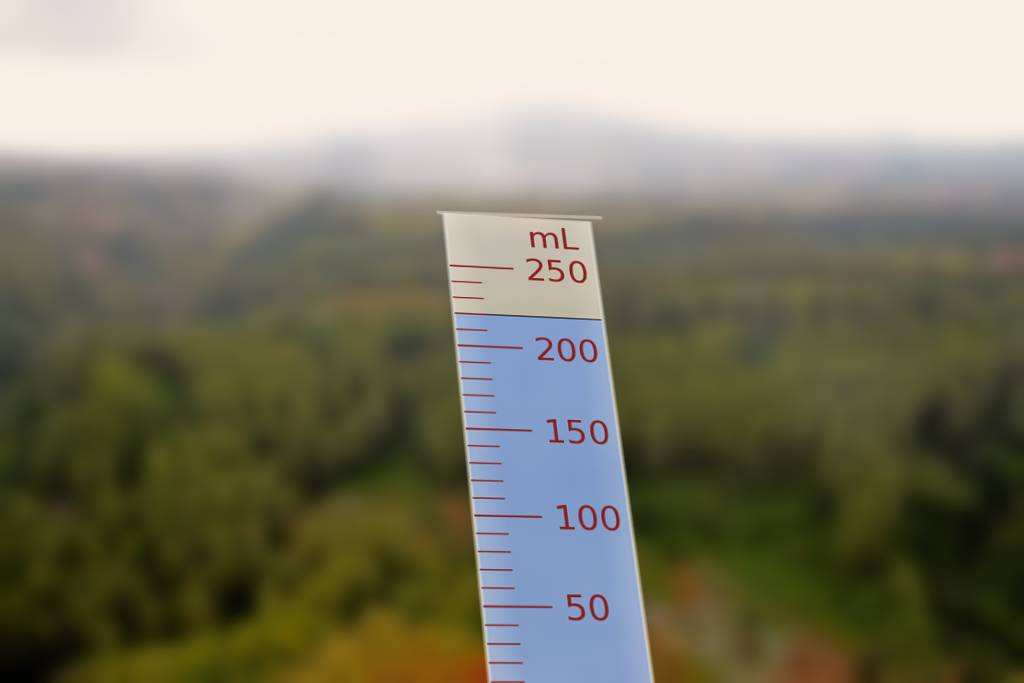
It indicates 220 mL
